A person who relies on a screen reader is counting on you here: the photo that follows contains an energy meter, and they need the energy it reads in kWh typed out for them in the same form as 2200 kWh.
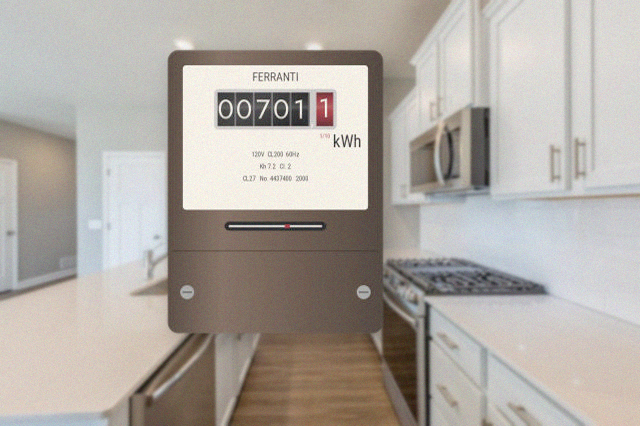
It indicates 701.1 kWh
